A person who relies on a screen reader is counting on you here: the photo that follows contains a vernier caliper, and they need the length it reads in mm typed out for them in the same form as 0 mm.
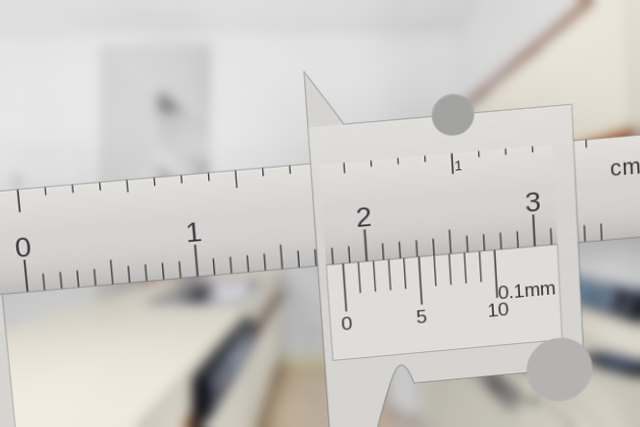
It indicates 18.6 mm
